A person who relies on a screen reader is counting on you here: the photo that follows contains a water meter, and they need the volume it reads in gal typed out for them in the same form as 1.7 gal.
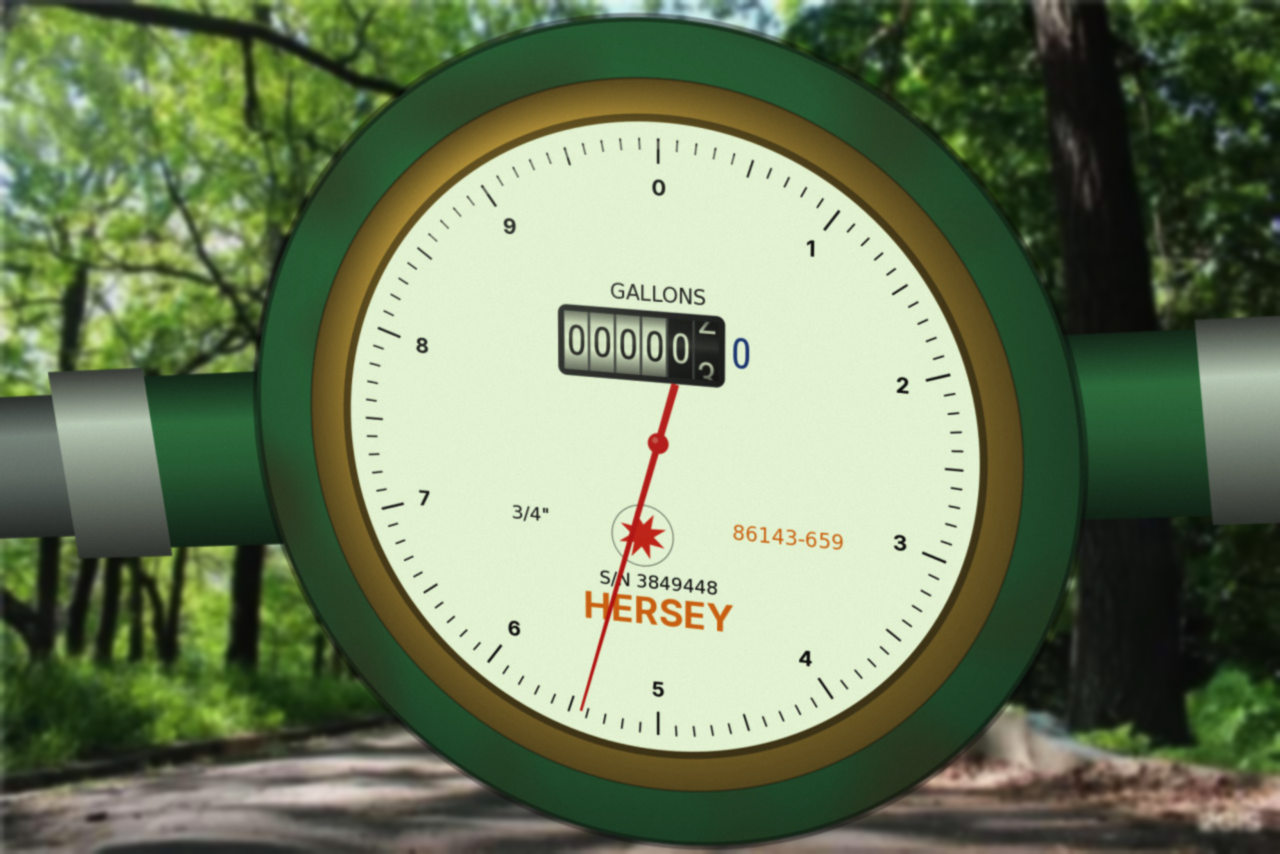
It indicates 25.4 gal
